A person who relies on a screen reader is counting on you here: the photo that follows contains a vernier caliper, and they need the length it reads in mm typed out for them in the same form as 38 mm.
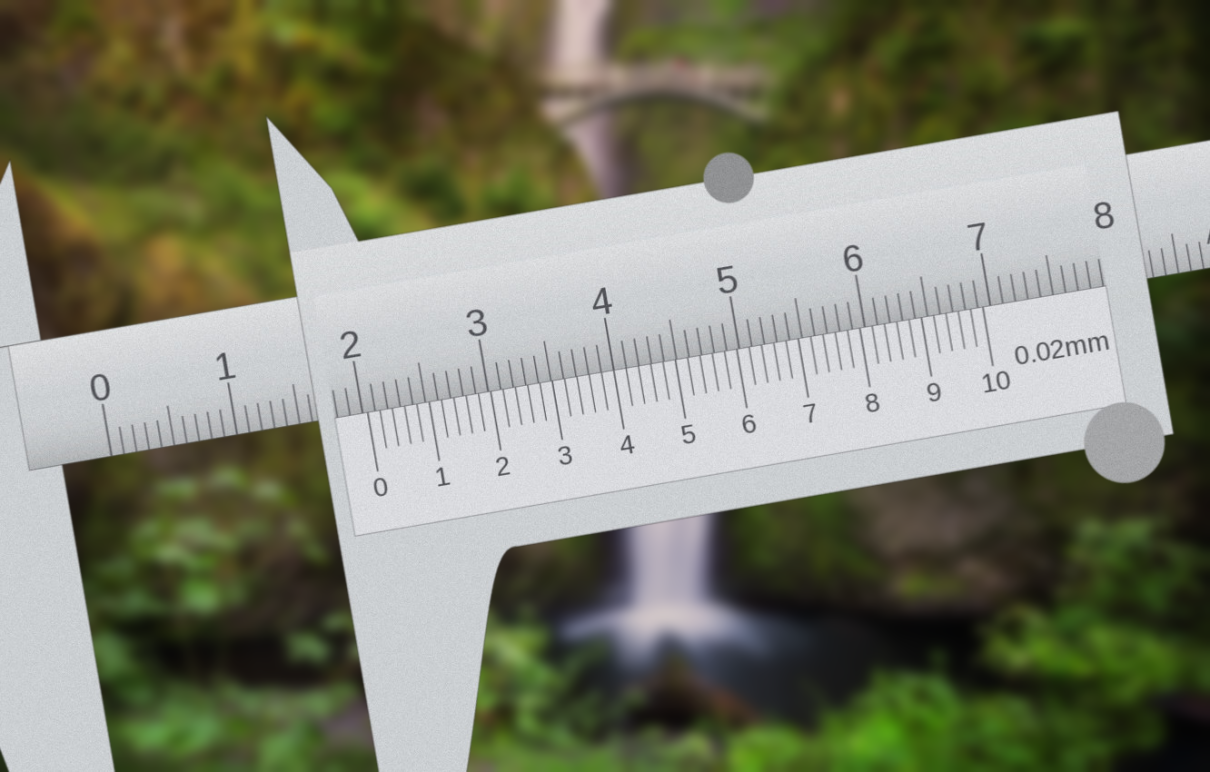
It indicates 20.4 mm
